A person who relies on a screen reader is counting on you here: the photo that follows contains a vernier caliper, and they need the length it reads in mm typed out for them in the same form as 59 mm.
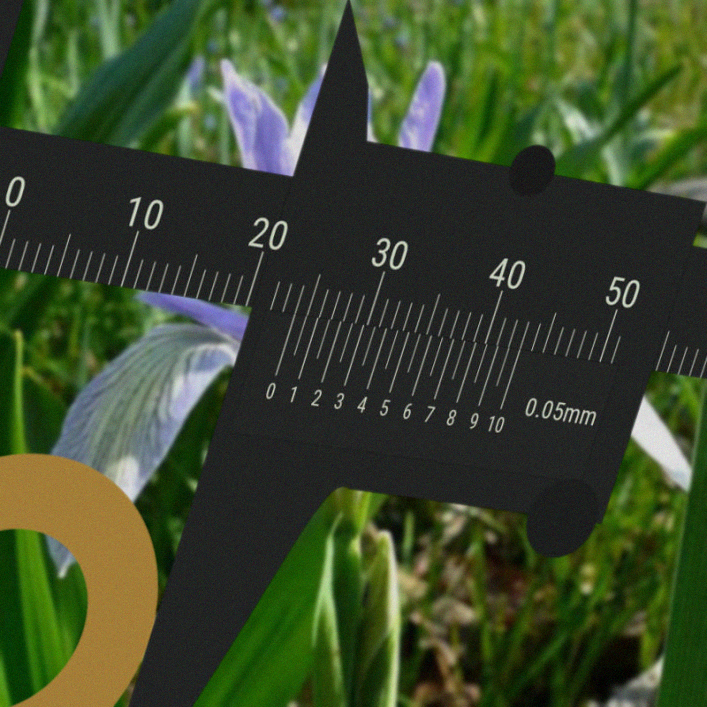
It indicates 24.0 mm
